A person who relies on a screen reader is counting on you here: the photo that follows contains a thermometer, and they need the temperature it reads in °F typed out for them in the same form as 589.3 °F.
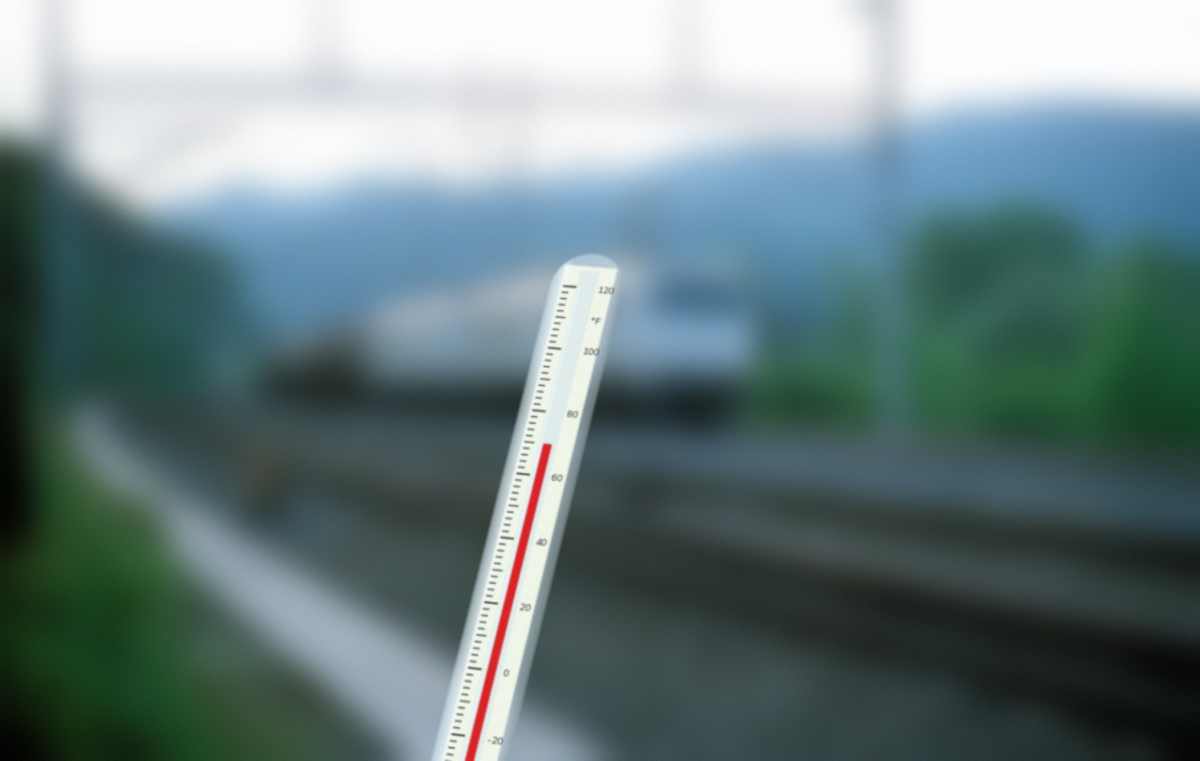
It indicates 70 °F
